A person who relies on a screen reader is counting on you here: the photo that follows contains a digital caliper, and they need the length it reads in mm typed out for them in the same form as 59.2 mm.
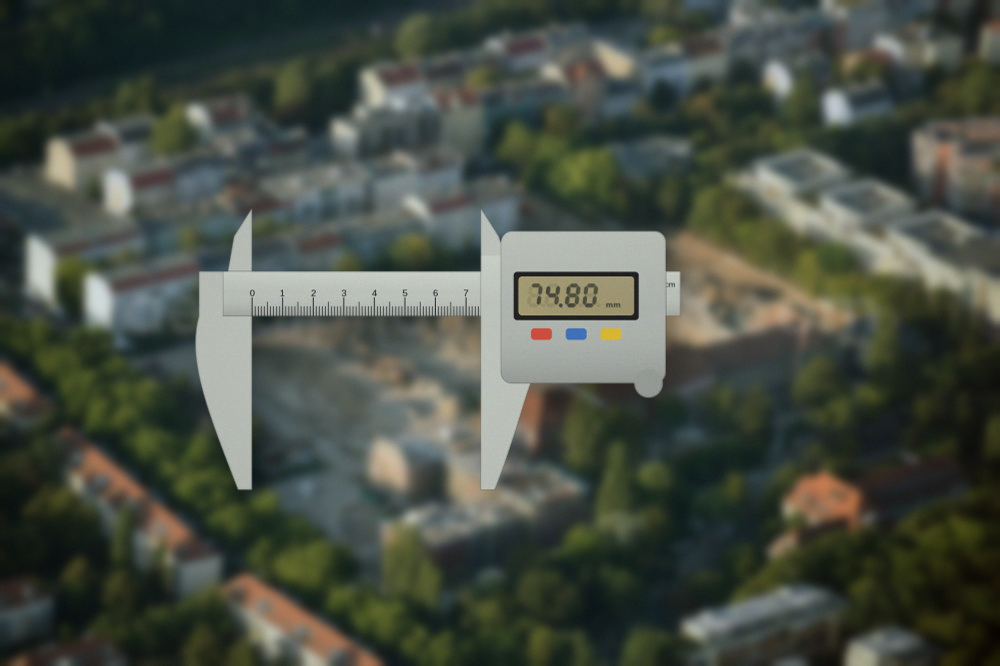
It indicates 74.80 mm
